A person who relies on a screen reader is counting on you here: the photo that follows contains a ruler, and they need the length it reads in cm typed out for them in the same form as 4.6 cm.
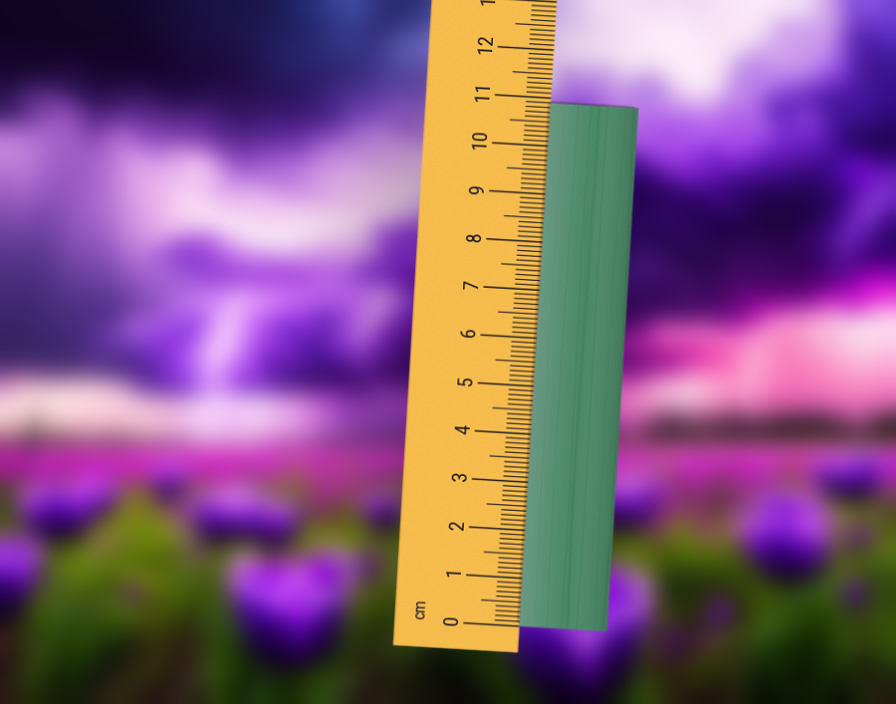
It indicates 10.9 cm
